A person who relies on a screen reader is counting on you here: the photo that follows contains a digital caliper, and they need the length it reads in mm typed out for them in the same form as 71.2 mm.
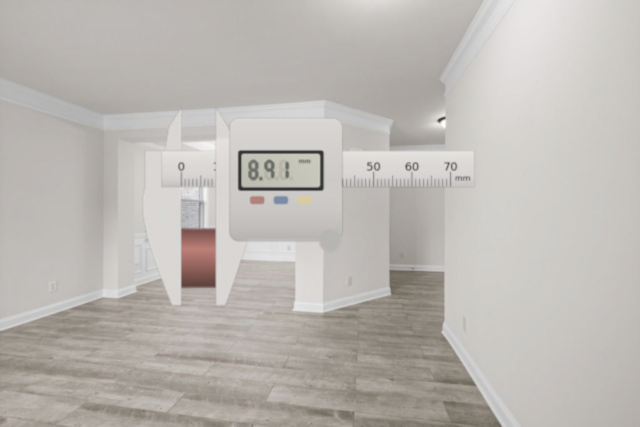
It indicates 8.91 mm
